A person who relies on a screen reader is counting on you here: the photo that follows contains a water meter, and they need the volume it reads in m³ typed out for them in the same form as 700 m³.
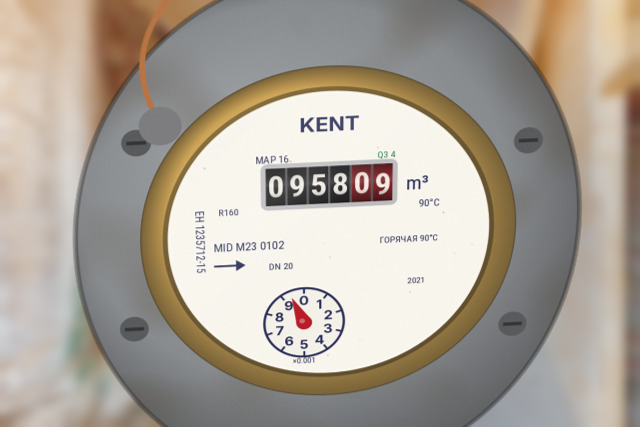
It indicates 958.089 m³
